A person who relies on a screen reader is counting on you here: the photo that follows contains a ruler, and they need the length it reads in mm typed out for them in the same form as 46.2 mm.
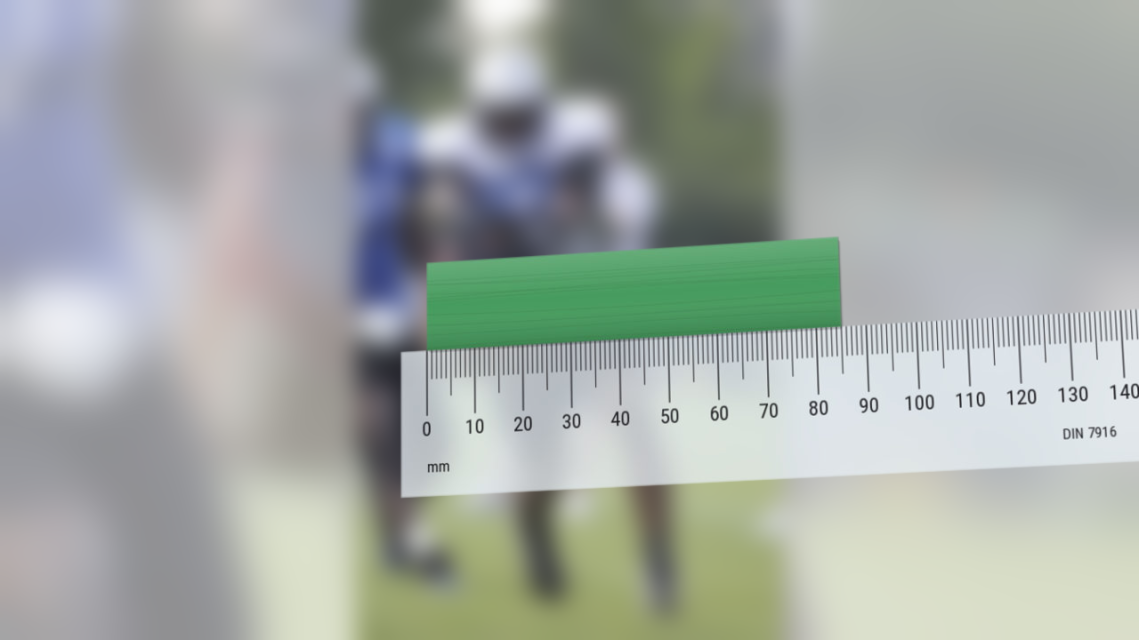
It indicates 85 mm
